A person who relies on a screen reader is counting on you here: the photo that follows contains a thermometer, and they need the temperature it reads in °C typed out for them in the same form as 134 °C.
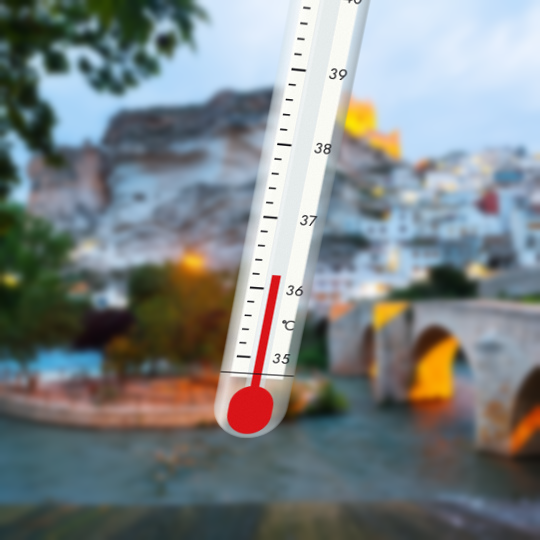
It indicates 36.2 °C
